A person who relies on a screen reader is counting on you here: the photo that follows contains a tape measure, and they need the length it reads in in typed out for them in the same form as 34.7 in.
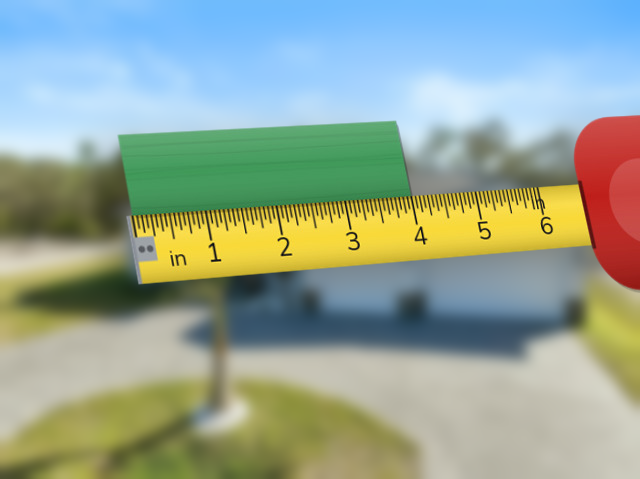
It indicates 4 in
